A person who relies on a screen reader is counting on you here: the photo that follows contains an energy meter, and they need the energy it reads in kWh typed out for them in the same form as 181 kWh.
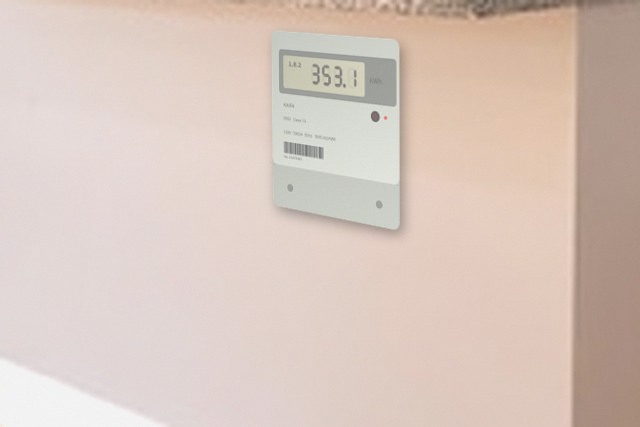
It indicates 353.1 kWh
